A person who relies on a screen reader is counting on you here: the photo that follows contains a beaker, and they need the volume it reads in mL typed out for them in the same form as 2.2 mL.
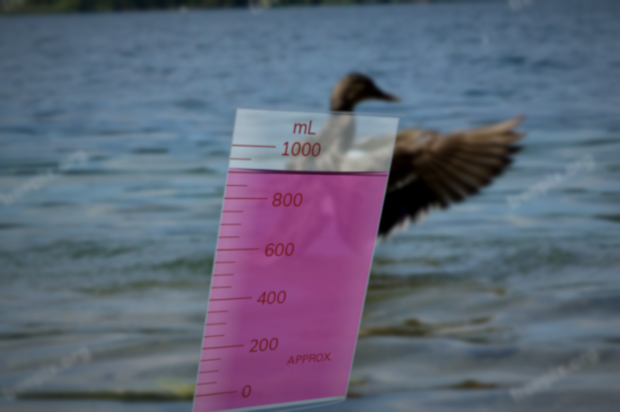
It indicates 900 mL
